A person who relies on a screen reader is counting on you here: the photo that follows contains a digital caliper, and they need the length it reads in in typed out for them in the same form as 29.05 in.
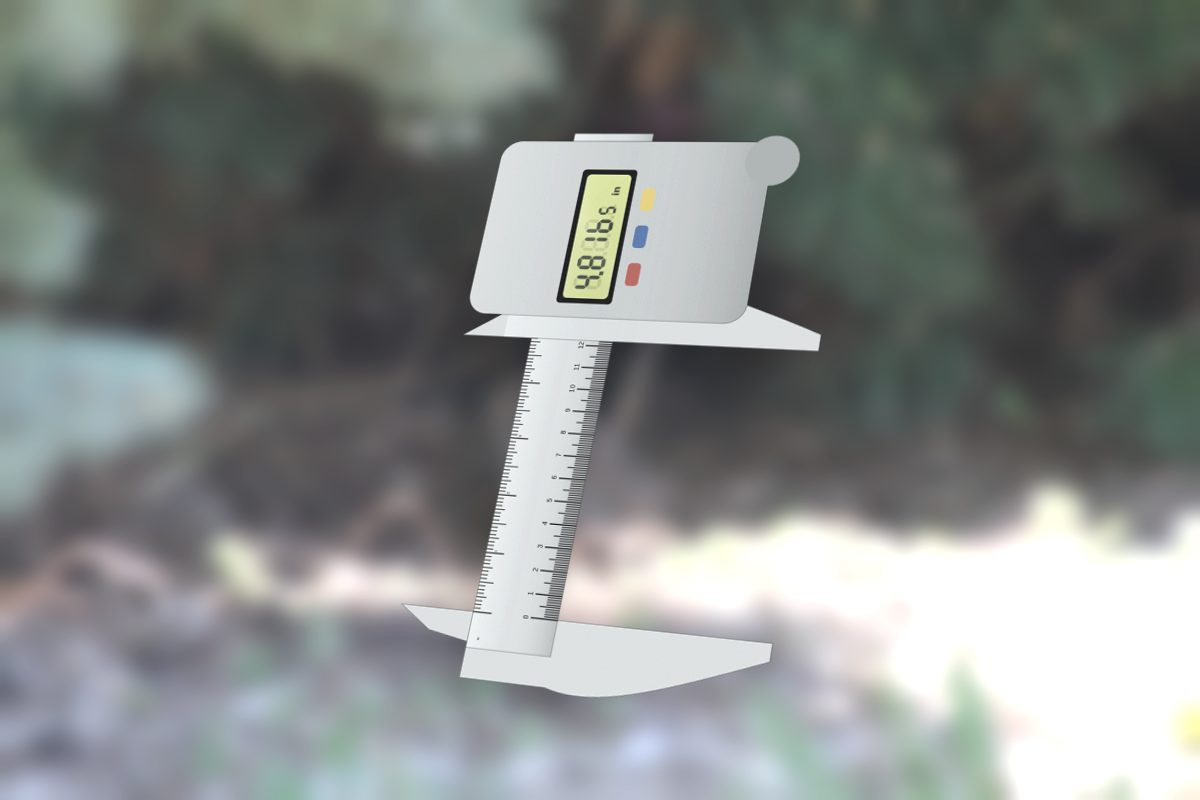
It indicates 4.8165 in
